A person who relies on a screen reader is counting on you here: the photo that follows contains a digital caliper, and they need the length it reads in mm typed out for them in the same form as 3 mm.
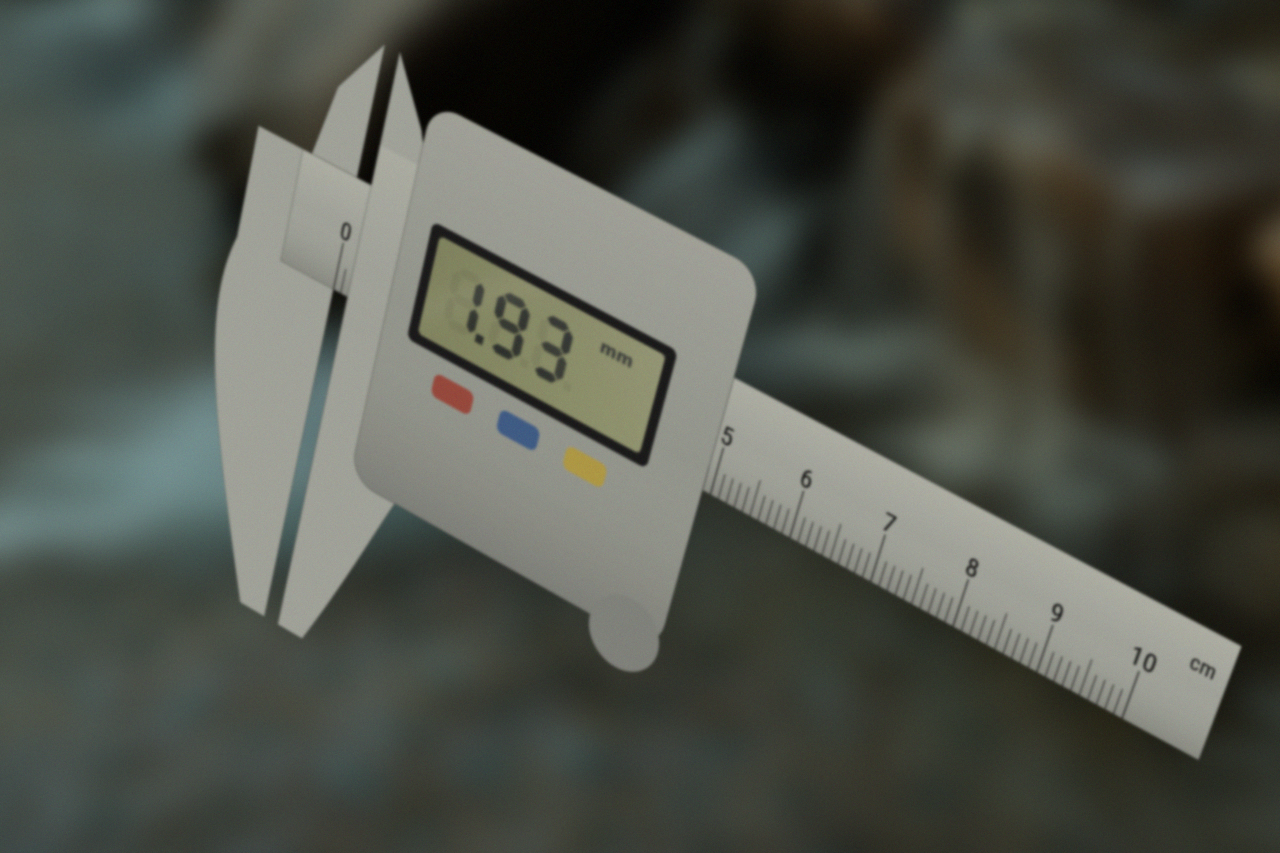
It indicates 1.93 mm
